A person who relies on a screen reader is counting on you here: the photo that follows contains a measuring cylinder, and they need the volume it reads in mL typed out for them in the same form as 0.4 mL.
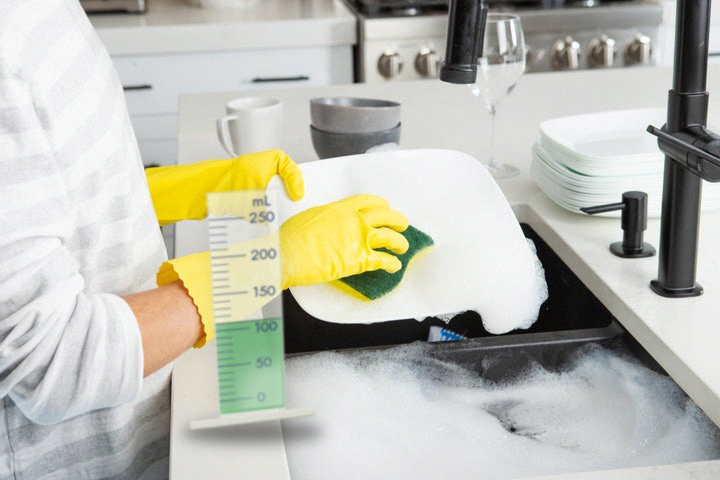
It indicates 110 mL
